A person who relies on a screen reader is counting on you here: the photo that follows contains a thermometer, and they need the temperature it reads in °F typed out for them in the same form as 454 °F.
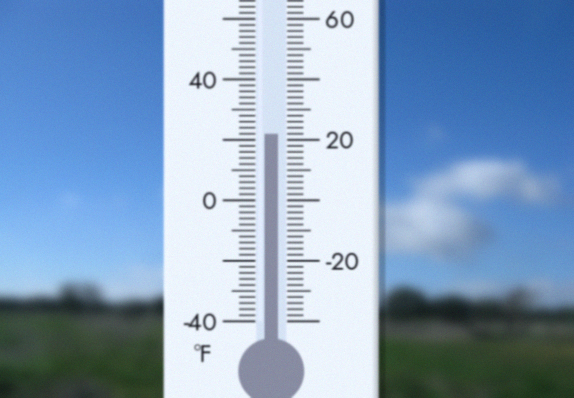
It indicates 22 °F
